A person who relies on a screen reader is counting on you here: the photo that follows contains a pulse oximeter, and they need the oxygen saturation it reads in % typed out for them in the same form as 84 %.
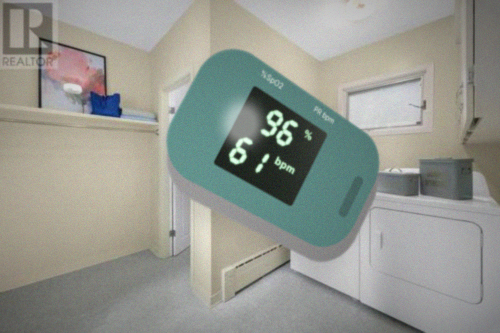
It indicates 96 %
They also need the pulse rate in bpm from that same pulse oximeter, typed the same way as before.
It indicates 61 bpm
